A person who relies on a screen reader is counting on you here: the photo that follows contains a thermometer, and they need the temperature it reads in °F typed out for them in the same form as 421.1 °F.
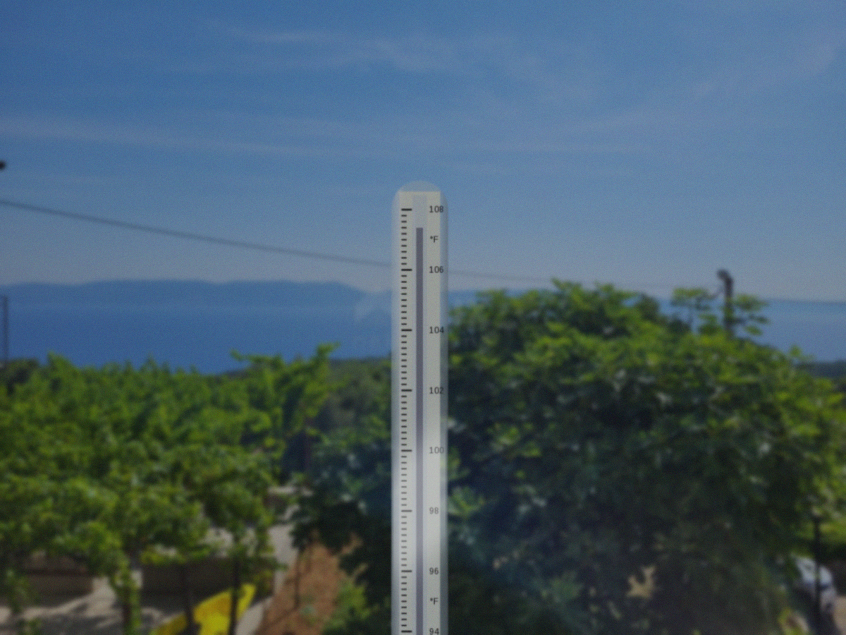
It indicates 107.4 °F
